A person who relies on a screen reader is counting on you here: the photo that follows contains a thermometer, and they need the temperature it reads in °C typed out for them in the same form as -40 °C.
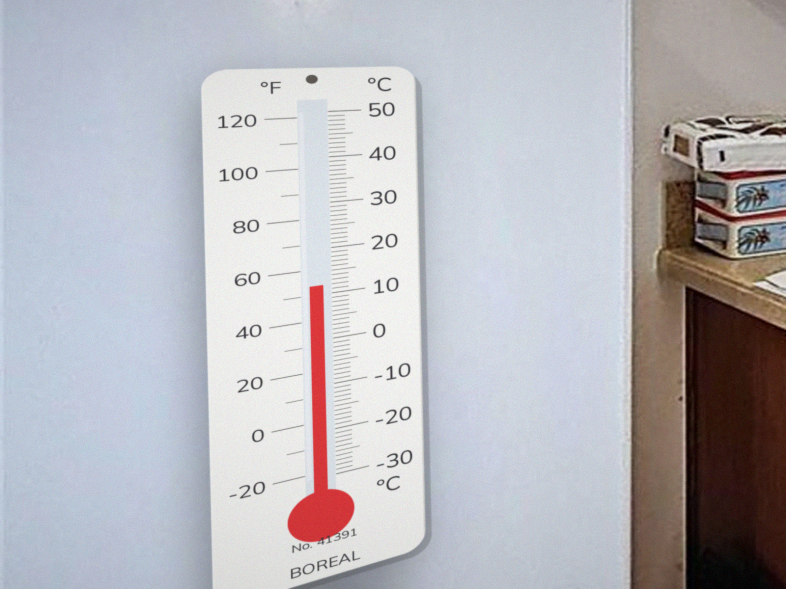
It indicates 12 °C
